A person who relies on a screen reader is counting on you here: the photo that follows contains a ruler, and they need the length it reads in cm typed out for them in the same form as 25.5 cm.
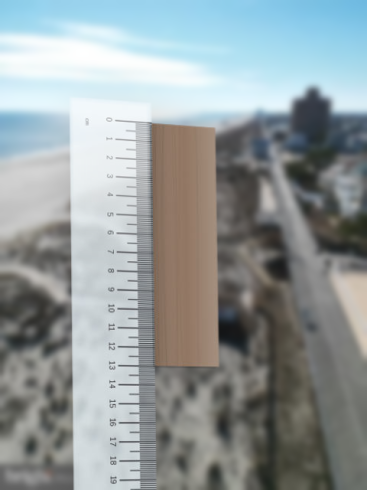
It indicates 13 cm
